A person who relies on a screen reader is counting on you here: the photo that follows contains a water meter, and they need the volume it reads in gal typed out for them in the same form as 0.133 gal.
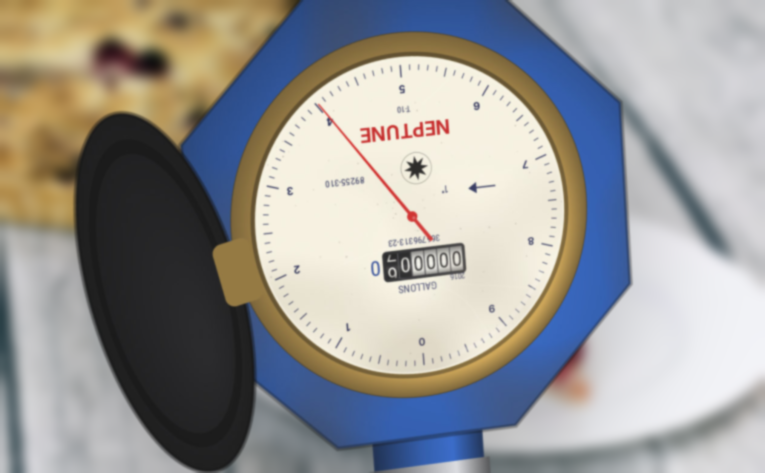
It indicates 64.0 gal
